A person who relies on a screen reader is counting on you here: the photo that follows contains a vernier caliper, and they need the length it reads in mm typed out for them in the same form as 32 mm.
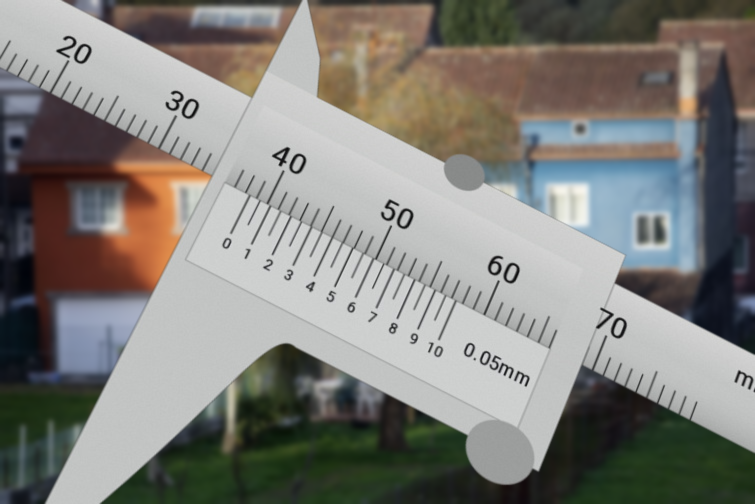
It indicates 38.4 mm
